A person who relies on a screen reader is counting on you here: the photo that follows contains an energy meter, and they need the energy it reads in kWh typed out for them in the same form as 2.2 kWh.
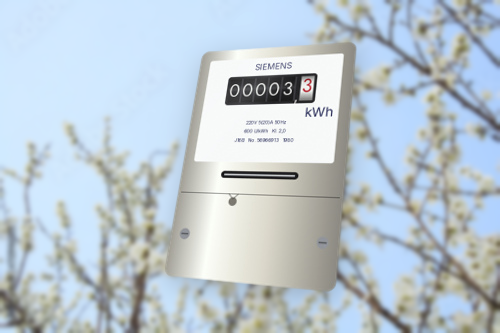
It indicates 3.3 kWh
